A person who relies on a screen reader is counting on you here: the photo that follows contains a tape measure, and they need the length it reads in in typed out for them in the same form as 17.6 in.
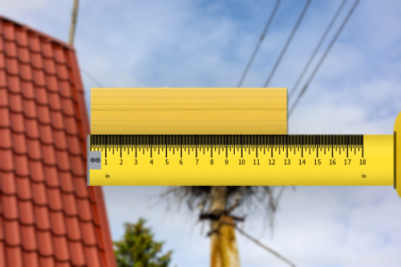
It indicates 13 in
